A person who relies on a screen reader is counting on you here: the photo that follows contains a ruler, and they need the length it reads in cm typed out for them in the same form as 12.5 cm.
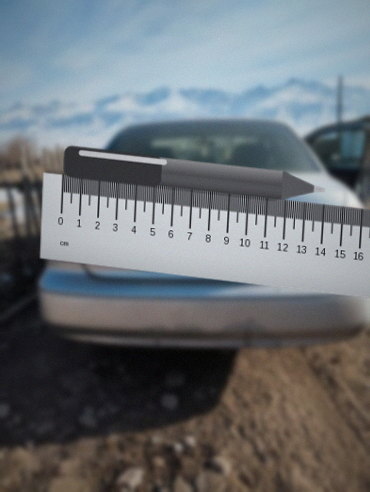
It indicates 14 cm
